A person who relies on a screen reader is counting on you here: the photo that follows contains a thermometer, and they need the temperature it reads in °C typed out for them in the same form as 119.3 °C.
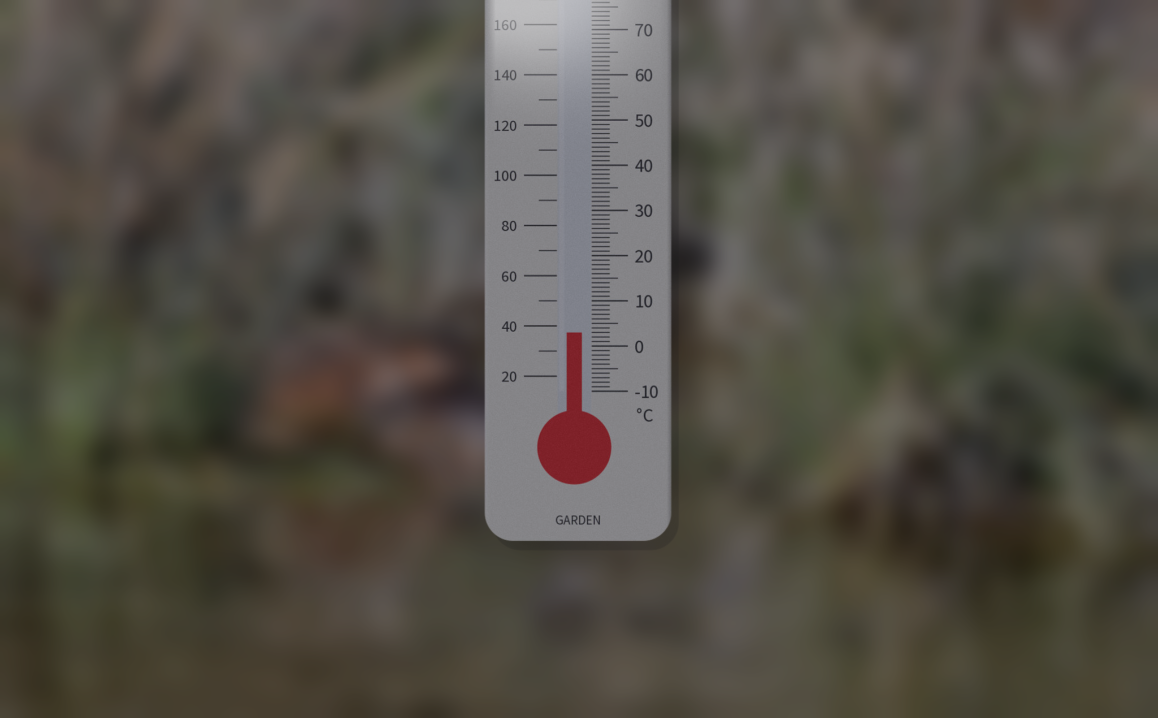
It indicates 3 °C
